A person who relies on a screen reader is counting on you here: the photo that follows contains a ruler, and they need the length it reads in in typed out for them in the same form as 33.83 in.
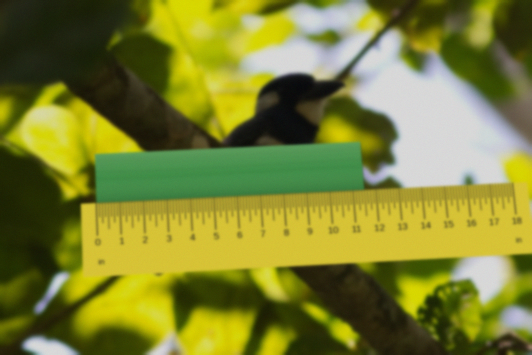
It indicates 11.5 in
